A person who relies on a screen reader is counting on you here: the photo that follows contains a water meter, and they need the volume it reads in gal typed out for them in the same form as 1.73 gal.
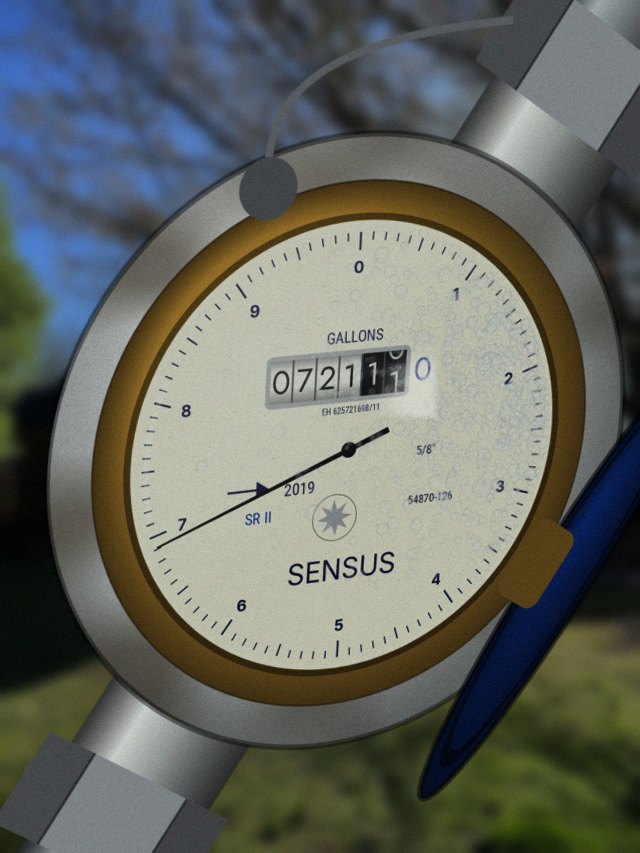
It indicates 721106.9 gal
